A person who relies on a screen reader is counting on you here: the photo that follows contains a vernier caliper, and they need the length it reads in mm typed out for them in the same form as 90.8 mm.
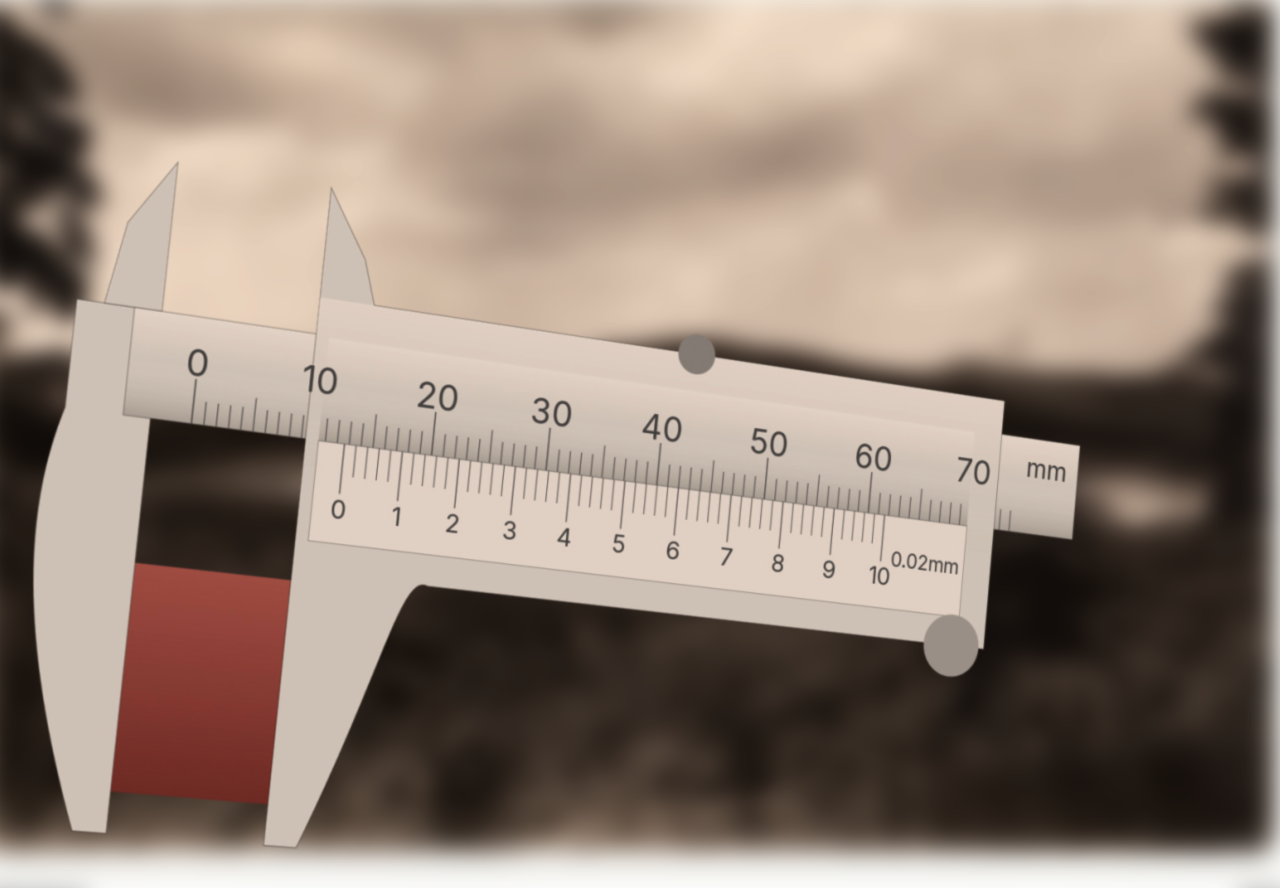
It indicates 12.6 mm
